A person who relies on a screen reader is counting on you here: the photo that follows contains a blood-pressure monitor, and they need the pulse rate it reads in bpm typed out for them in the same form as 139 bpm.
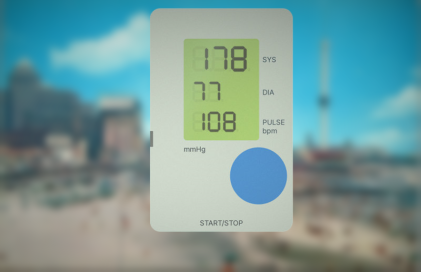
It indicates 108 bpm
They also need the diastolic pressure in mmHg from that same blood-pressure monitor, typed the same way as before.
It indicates 77 mmHg
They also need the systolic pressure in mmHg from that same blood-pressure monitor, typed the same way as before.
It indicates 178 mmHg
